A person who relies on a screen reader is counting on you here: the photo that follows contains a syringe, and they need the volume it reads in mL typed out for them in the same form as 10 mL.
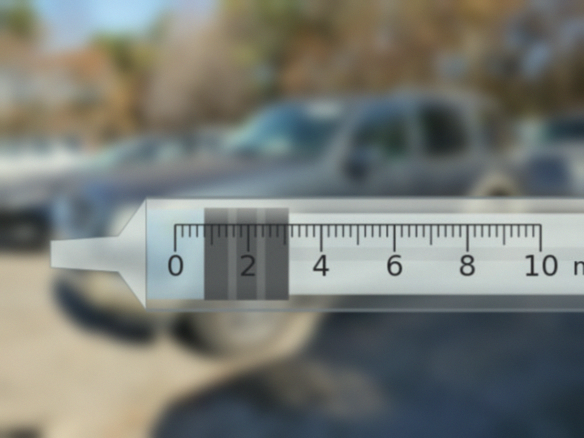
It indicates 0.8 mL
